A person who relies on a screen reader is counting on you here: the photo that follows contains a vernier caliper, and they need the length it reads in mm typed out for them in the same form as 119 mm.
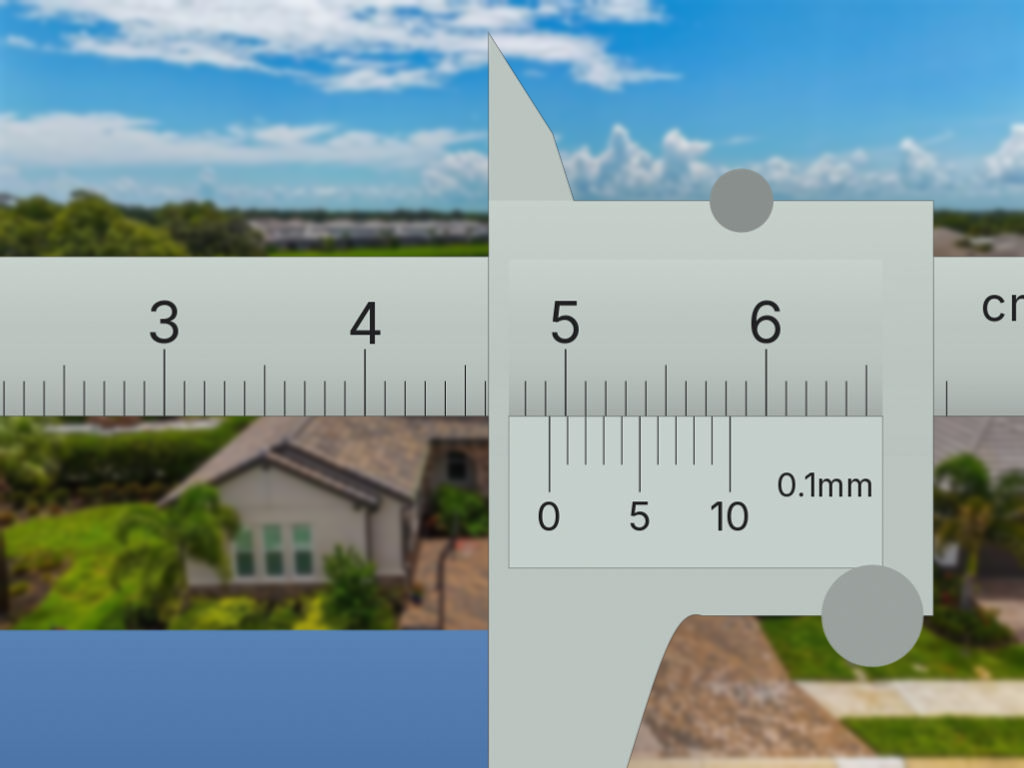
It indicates 49.2 mm
